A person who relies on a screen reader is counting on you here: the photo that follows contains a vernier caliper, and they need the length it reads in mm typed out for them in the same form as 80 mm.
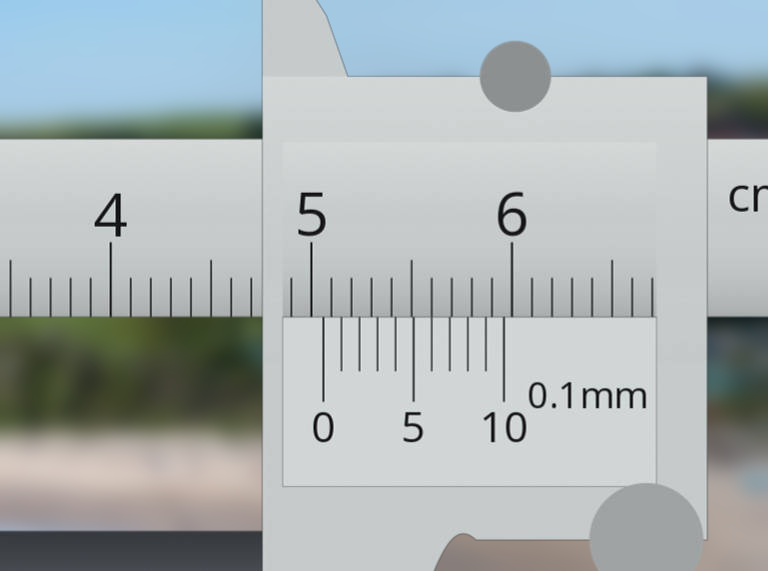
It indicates 50.6 mm
